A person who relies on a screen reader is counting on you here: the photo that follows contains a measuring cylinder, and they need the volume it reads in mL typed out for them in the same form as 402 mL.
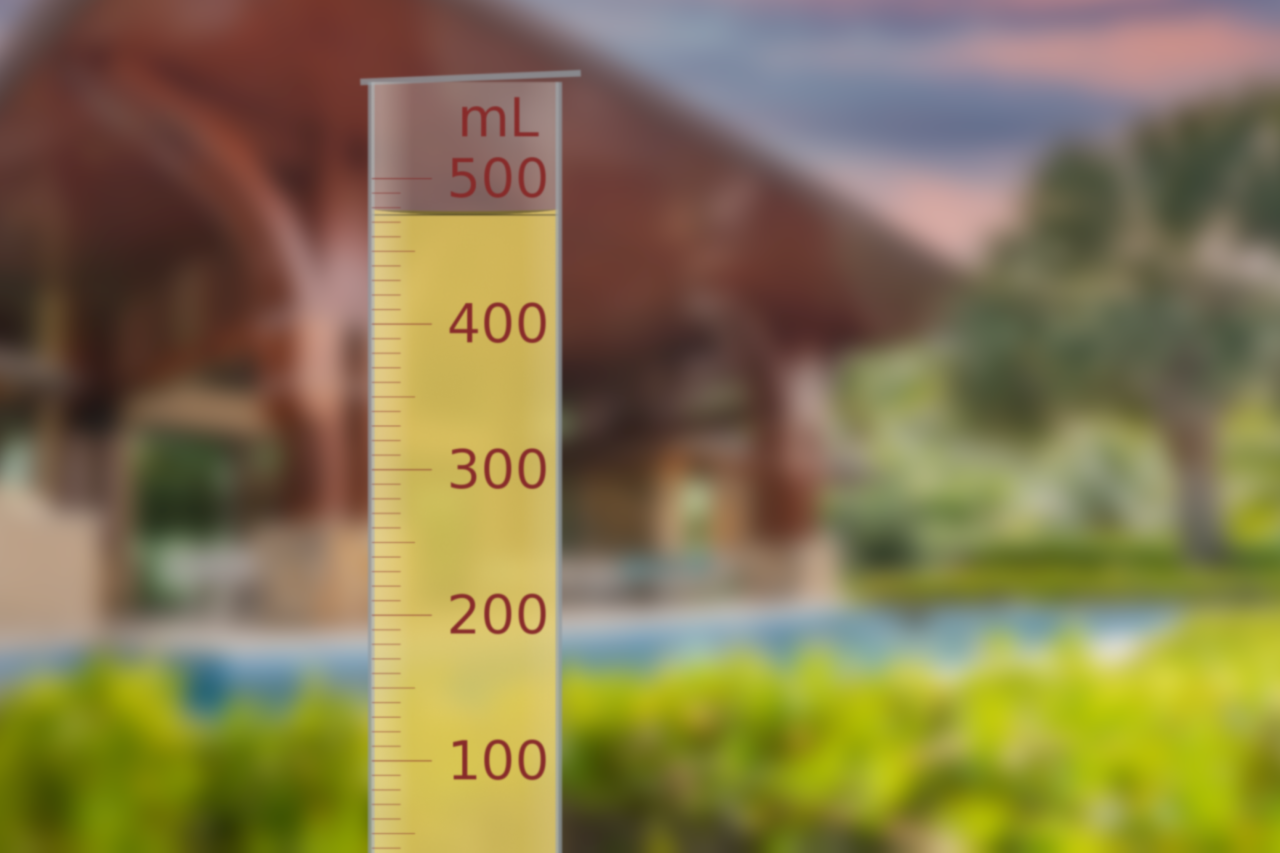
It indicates 475 mL
